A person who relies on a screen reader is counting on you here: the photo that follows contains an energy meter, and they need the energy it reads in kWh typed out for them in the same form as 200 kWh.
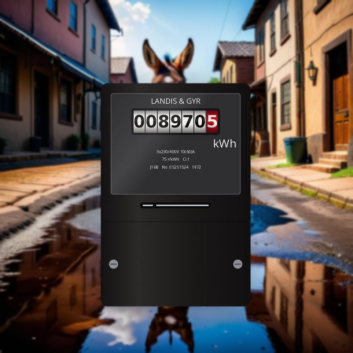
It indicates 8970.5 kWh
